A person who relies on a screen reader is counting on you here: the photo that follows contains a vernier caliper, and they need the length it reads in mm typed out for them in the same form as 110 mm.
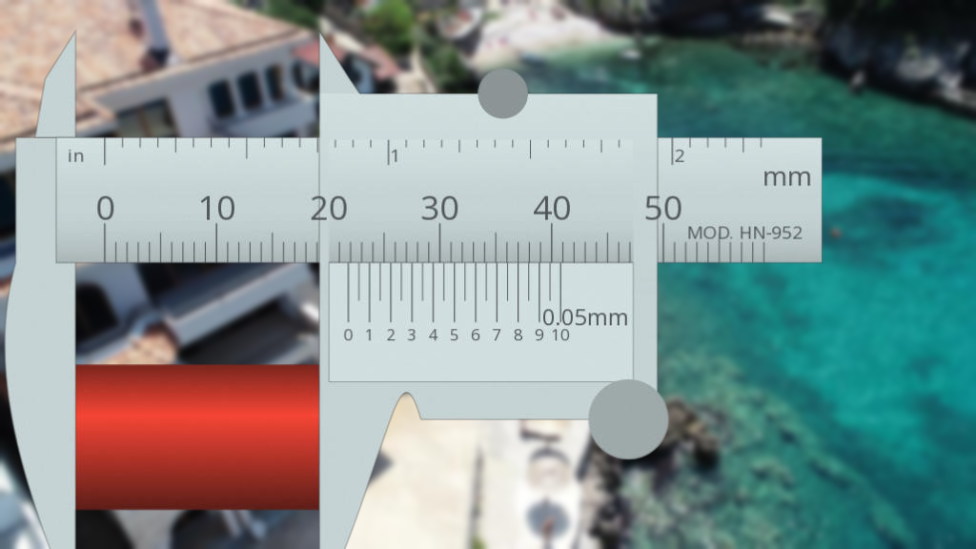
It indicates 21.8 mm
